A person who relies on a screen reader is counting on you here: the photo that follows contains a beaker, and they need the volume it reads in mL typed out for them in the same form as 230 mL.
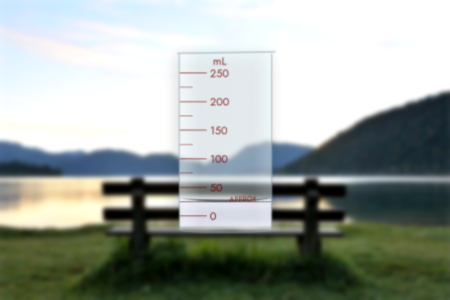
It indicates 25 mL
